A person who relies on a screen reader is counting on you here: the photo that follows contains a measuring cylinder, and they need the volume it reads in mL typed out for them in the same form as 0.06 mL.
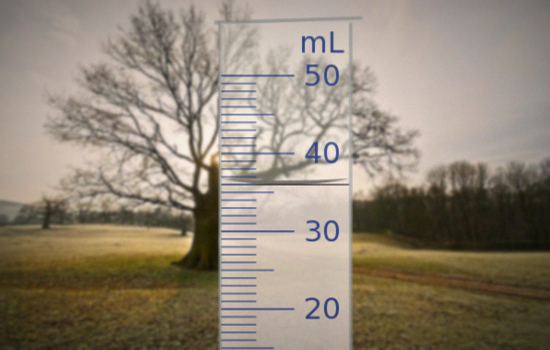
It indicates 36 mL
